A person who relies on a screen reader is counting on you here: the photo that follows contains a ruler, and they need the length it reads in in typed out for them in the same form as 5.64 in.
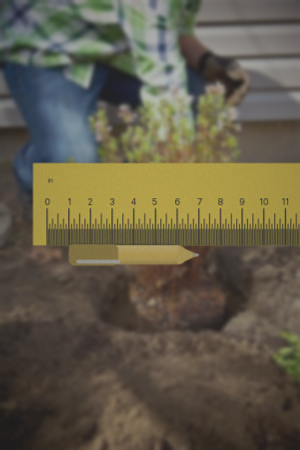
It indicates 6 in
